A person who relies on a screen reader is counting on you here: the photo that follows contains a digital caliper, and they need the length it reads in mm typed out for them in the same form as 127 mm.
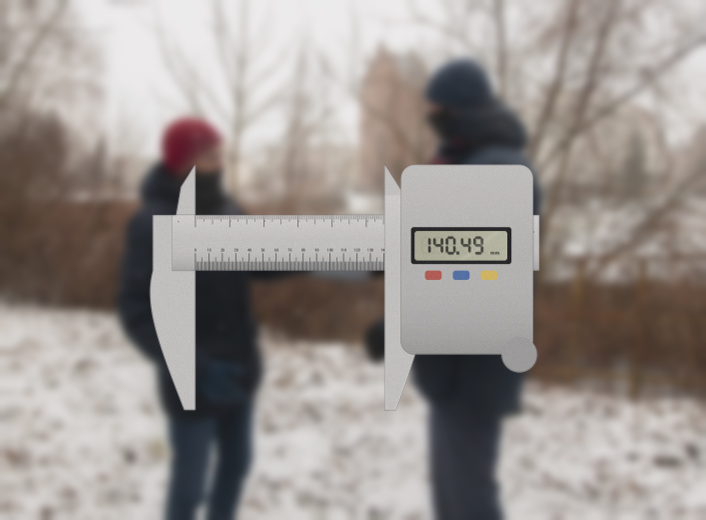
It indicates 140.49 mm
